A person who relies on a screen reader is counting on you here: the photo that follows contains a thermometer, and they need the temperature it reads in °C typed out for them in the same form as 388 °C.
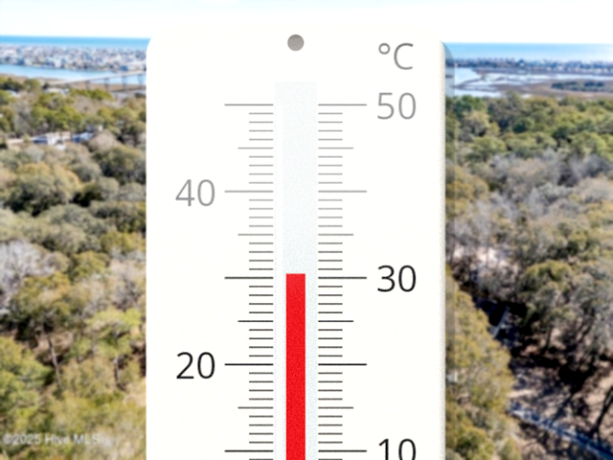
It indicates 30.5 °C
